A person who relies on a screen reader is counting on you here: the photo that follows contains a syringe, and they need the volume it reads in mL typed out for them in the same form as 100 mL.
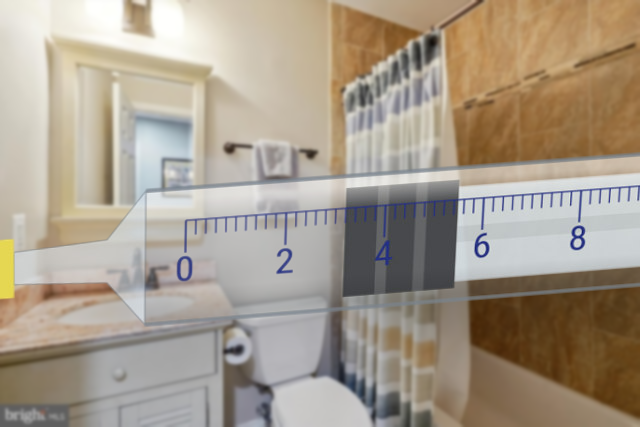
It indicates 3.2 mL
